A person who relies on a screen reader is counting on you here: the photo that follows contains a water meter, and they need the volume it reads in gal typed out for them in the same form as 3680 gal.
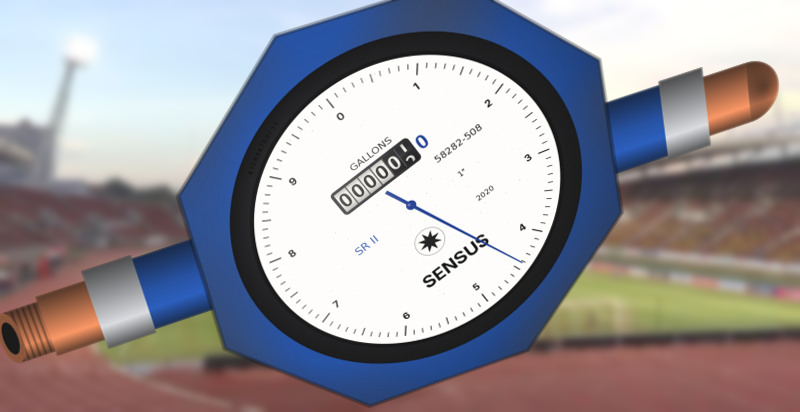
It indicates 14.4 gal
